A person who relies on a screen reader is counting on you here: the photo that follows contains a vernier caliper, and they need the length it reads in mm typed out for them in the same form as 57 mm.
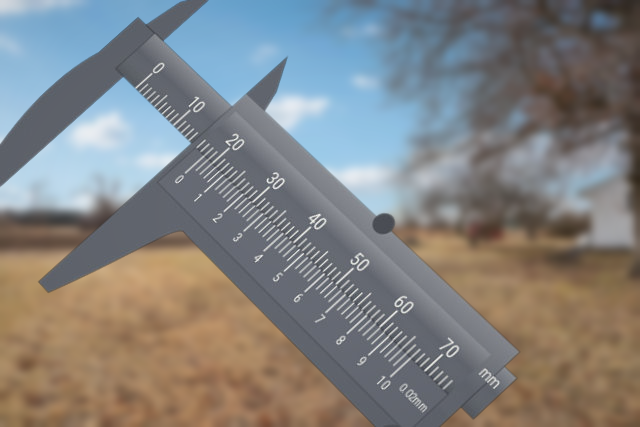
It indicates 18.0 mm
